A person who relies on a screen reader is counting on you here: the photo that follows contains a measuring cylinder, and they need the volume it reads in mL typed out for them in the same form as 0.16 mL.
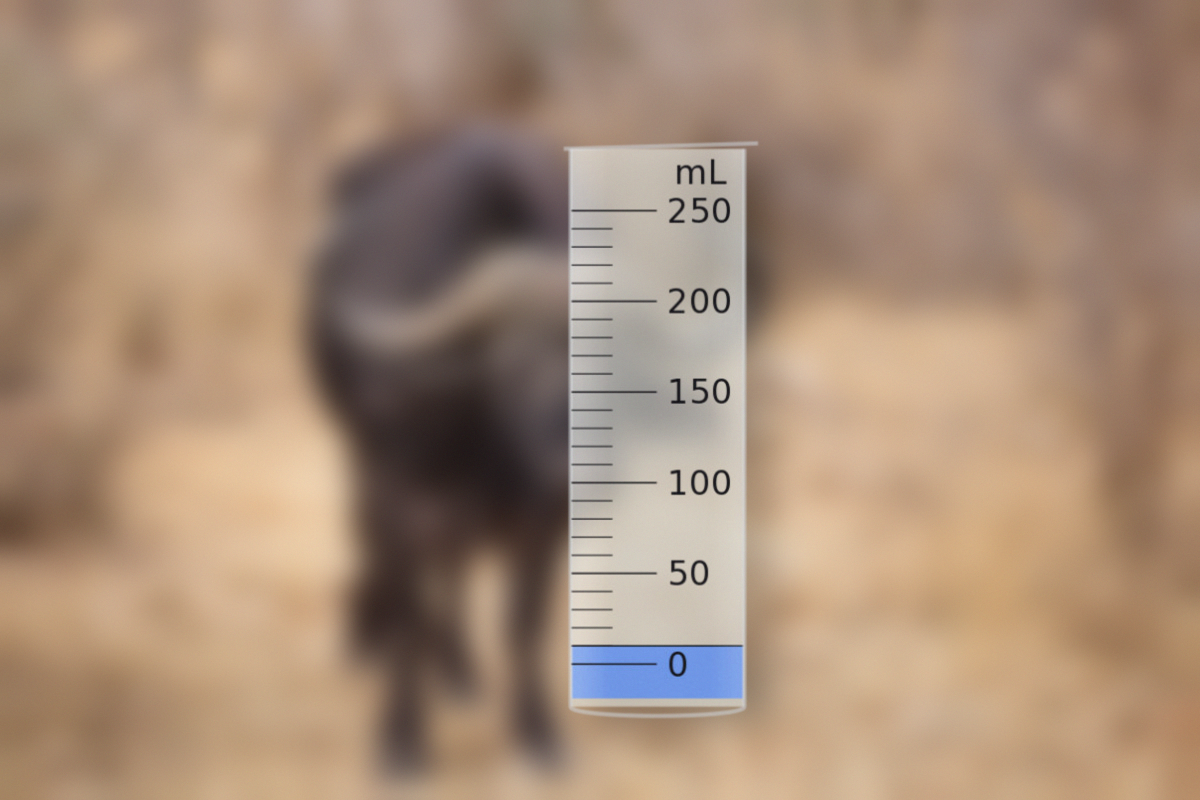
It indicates 10 mL
